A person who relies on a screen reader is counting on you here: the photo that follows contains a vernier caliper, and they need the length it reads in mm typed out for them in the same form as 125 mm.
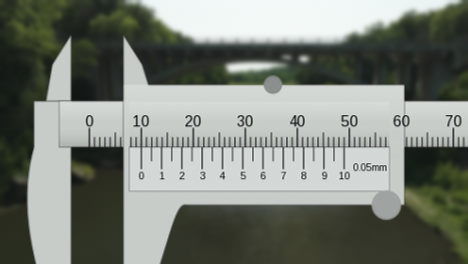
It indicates 10.0 mm
